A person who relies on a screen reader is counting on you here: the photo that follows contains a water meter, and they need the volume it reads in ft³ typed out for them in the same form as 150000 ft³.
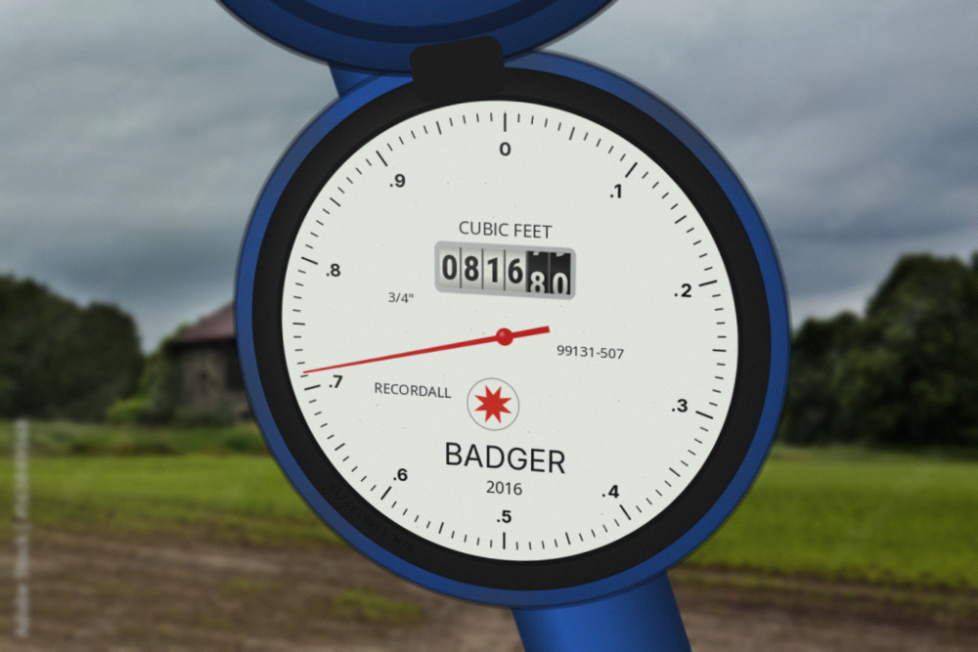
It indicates 81679.71 ft³
